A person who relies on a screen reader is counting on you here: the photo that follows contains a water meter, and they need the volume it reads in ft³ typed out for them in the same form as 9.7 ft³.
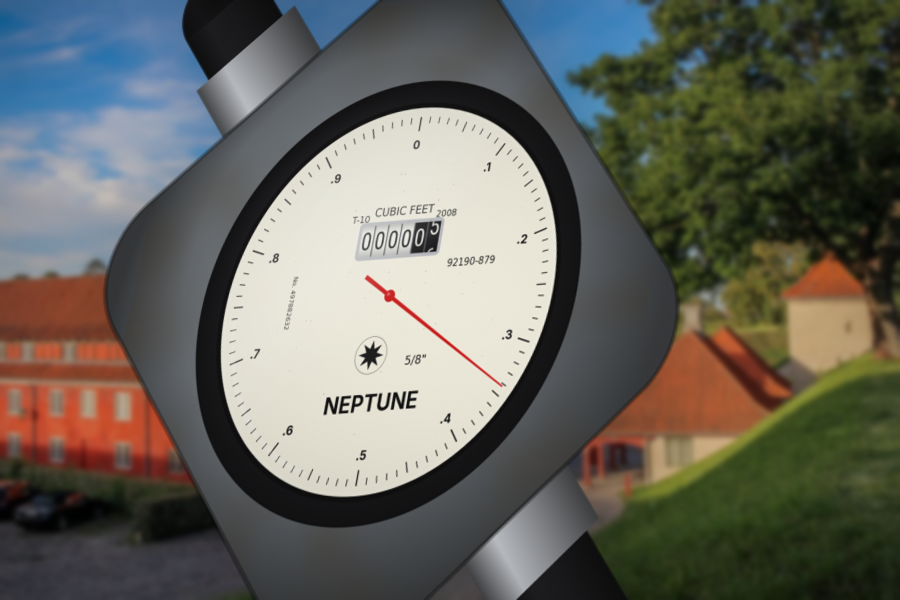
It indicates 5.34 ft³
